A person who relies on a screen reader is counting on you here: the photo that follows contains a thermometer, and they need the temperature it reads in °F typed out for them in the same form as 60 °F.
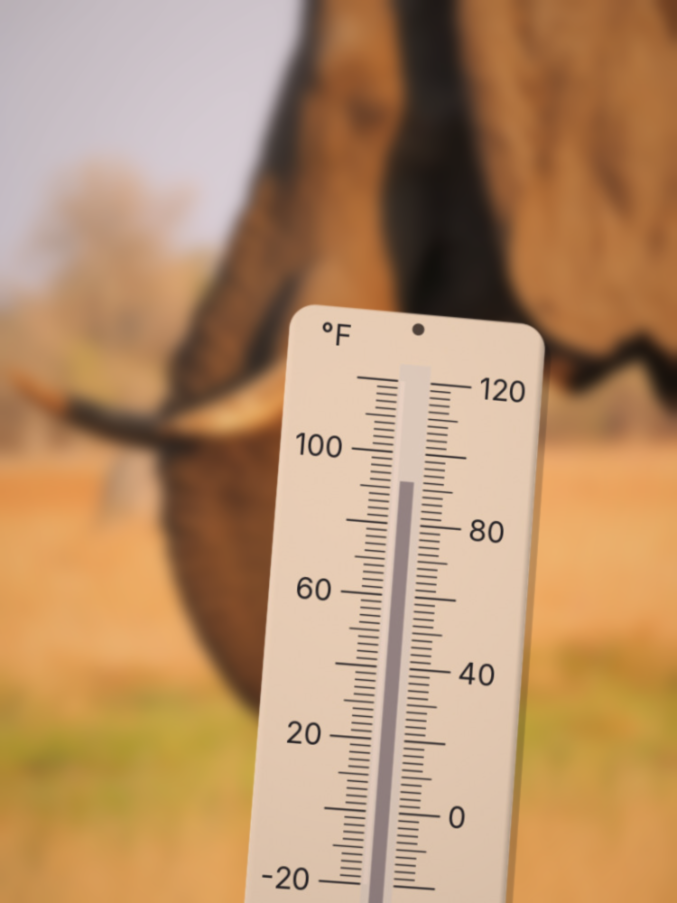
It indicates 92 °F
